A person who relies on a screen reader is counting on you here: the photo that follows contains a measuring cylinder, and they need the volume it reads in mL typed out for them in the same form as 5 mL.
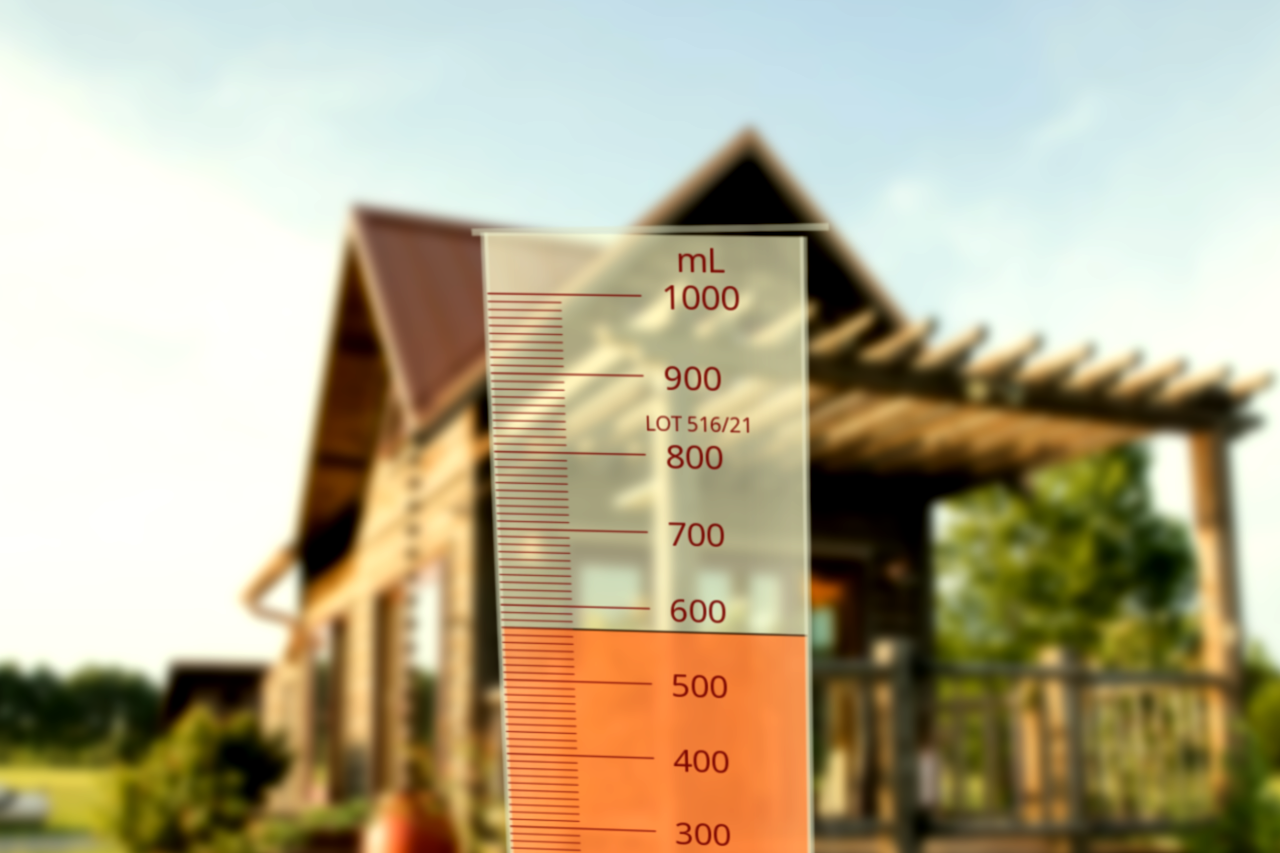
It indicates 570 mL
